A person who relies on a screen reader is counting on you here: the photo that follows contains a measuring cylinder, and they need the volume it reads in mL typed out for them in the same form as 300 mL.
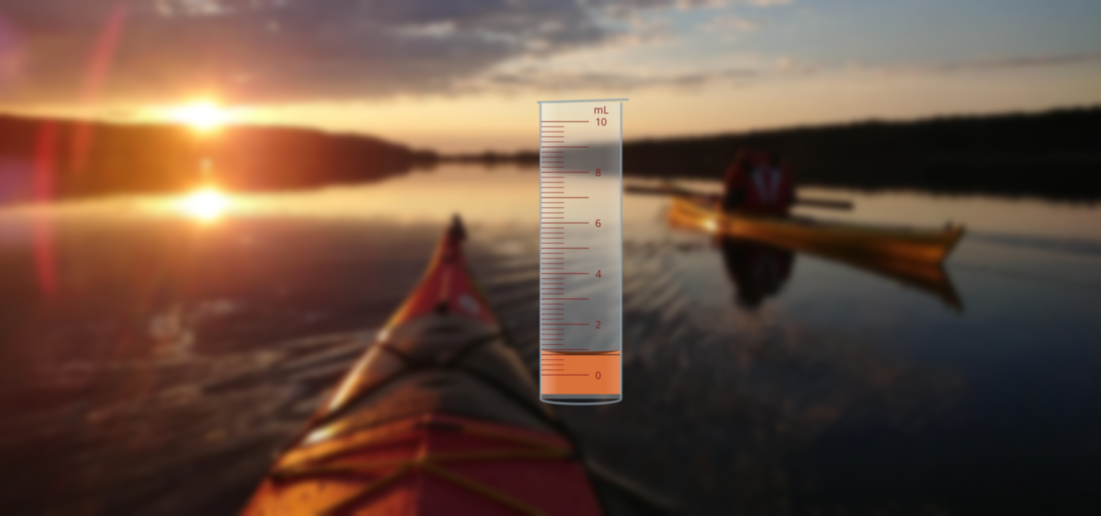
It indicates 0.8 mL
